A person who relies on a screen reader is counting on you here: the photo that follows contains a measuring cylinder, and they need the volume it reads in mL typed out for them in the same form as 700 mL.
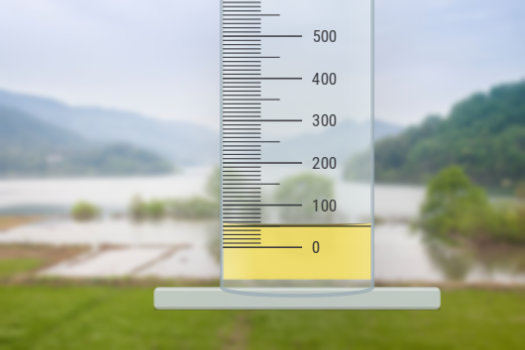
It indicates 50 mL
